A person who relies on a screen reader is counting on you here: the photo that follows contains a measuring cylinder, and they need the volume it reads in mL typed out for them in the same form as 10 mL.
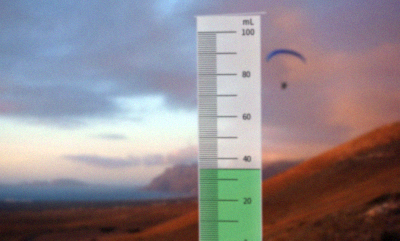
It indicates 35 mL
